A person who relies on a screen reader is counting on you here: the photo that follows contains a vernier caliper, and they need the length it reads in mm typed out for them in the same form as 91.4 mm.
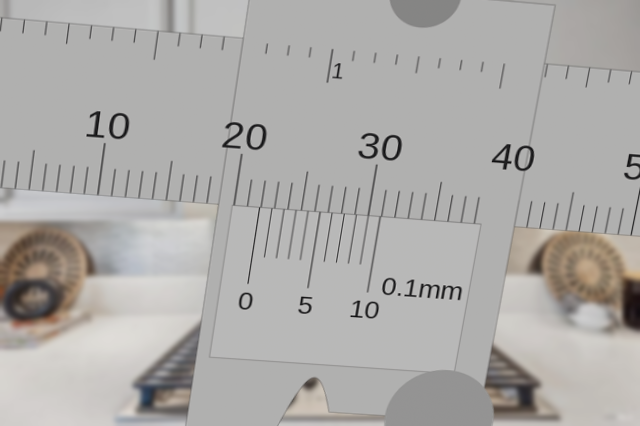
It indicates 21.9 mm
